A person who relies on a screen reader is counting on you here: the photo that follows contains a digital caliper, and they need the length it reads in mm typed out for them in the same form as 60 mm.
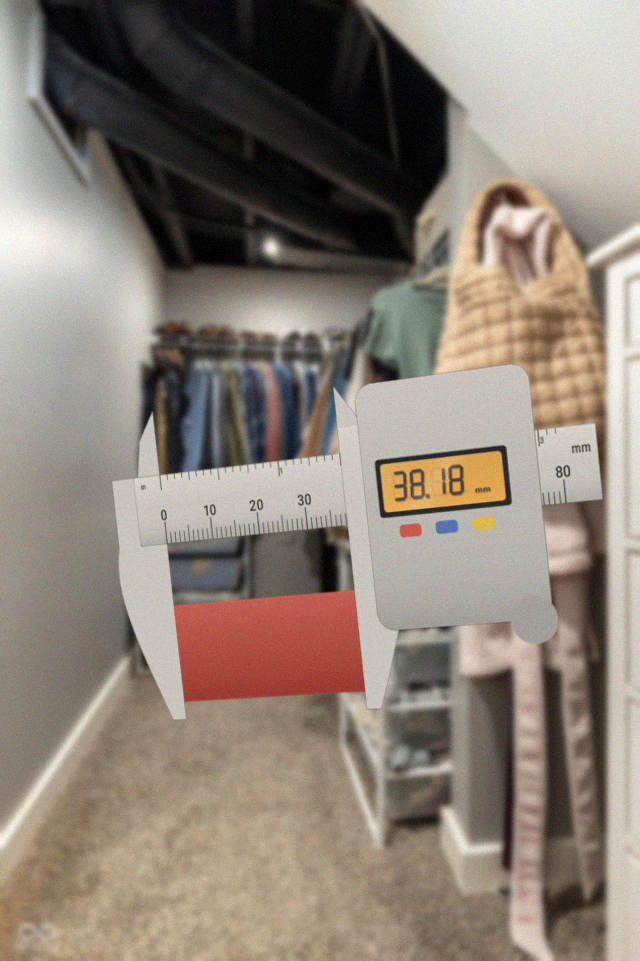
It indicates 38.18 mm
